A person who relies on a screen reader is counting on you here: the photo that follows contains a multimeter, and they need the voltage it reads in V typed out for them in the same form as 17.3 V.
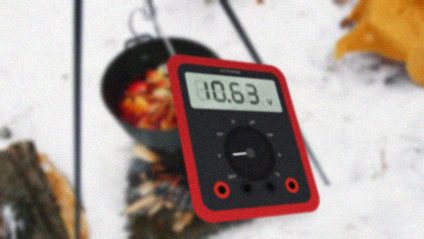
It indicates 10.63 V
